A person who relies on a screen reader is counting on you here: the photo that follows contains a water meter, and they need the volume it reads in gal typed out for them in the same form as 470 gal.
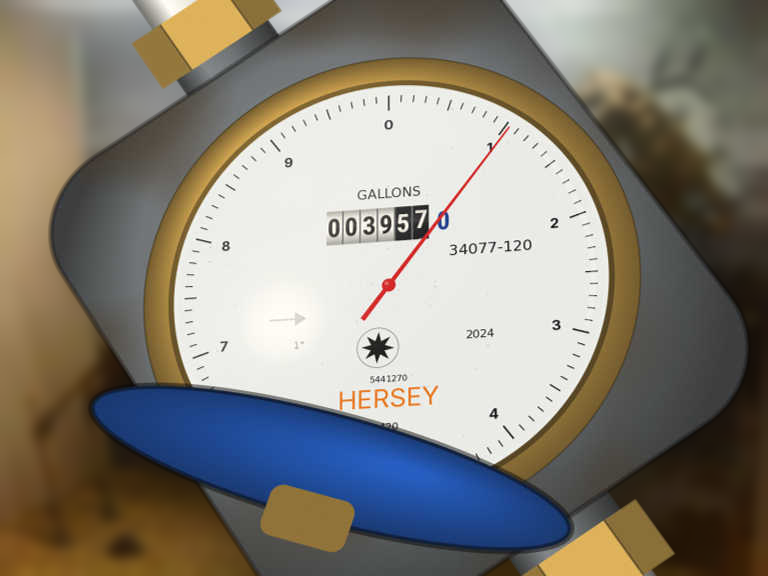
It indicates 39571.0 gal
